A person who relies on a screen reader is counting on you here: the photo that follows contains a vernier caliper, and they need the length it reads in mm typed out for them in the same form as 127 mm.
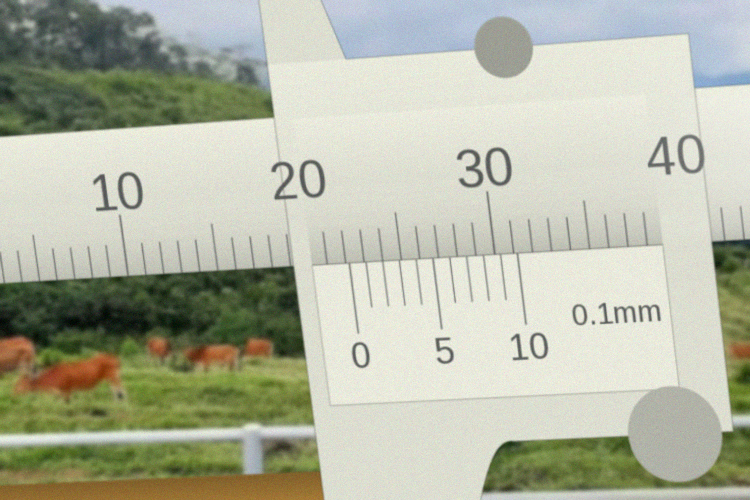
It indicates 22.2 mm
